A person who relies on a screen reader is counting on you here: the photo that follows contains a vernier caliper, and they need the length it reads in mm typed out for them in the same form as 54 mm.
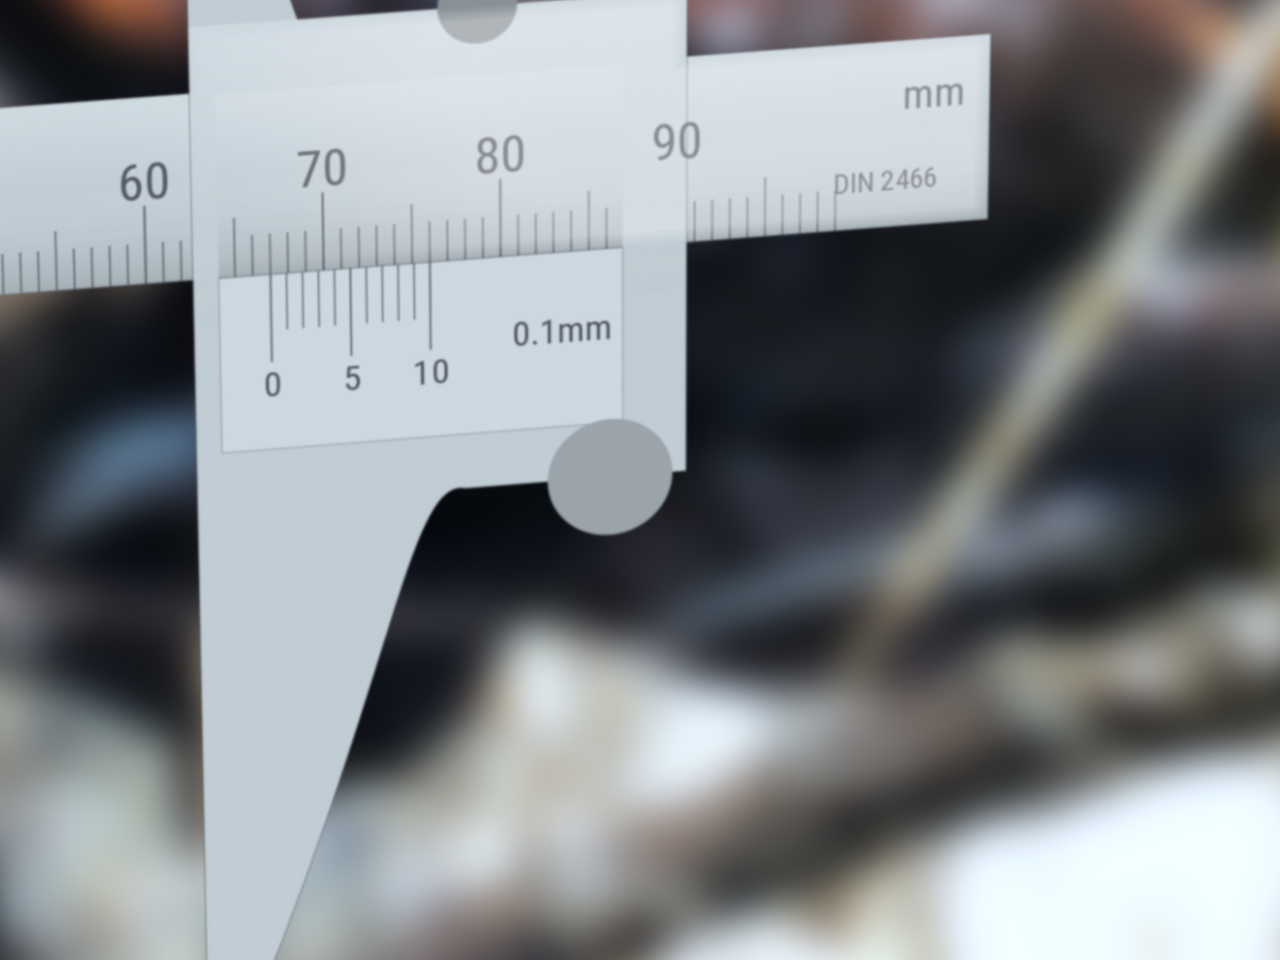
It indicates 67.0 mm
